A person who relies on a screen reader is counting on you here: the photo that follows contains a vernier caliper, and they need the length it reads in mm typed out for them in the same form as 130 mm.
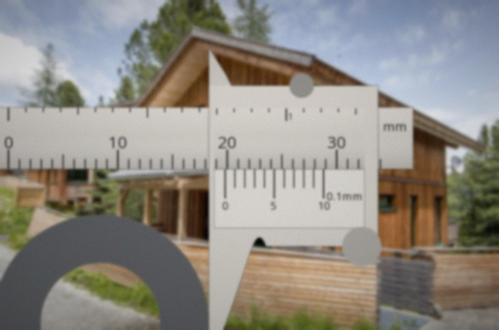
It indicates 19.8 mm
